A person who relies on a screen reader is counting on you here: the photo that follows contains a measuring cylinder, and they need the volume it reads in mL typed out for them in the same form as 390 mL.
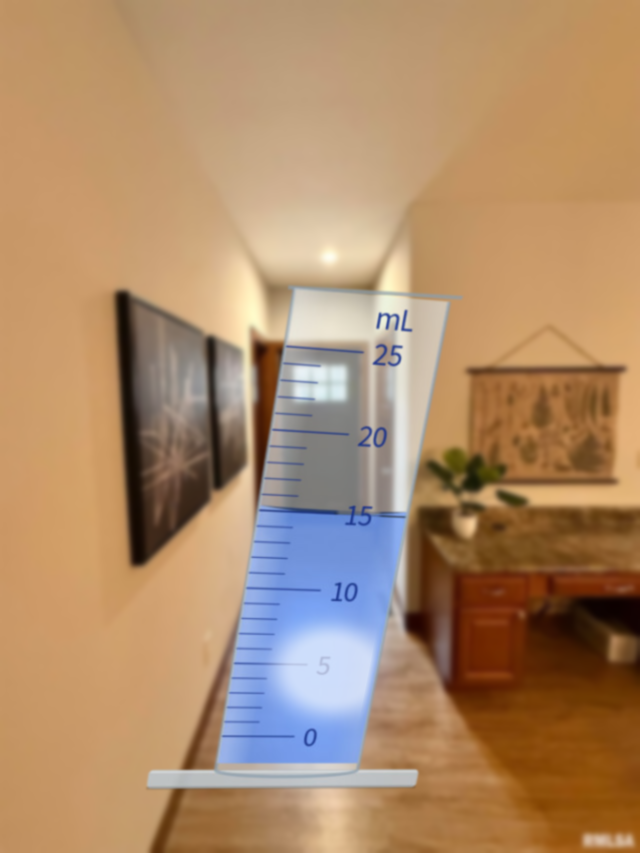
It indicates 15 mL
